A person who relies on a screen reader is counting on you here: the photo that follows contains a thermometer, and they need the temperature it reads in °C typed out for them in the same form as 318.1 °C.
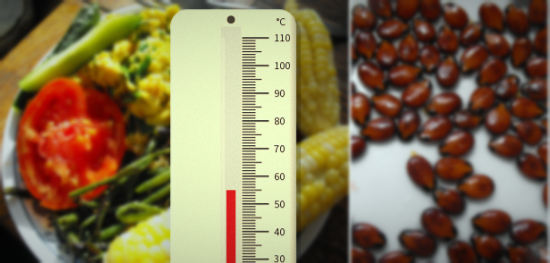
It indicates 55 °C
